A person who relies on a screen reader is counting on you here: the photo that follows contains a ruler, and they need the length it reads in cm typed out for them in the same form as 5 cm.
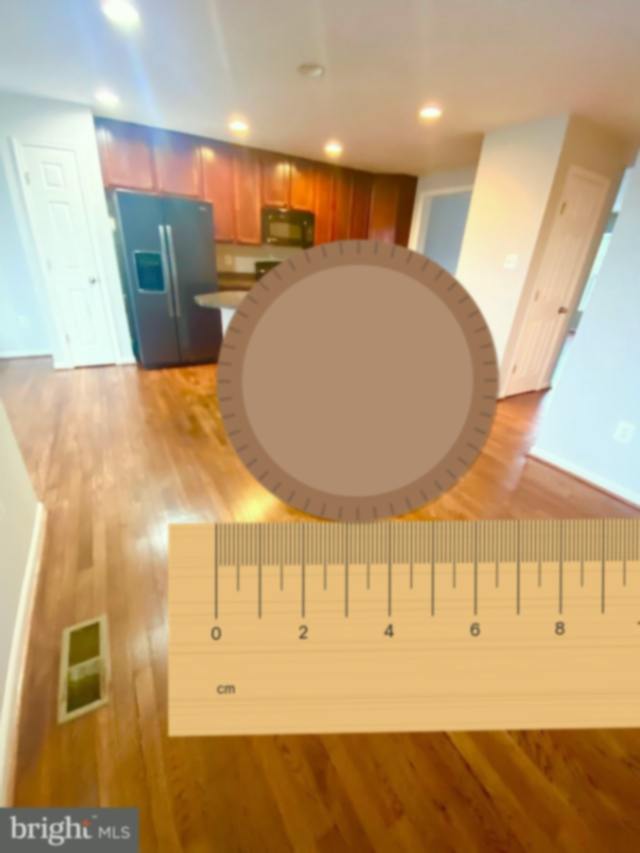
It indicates 6.5 cm
